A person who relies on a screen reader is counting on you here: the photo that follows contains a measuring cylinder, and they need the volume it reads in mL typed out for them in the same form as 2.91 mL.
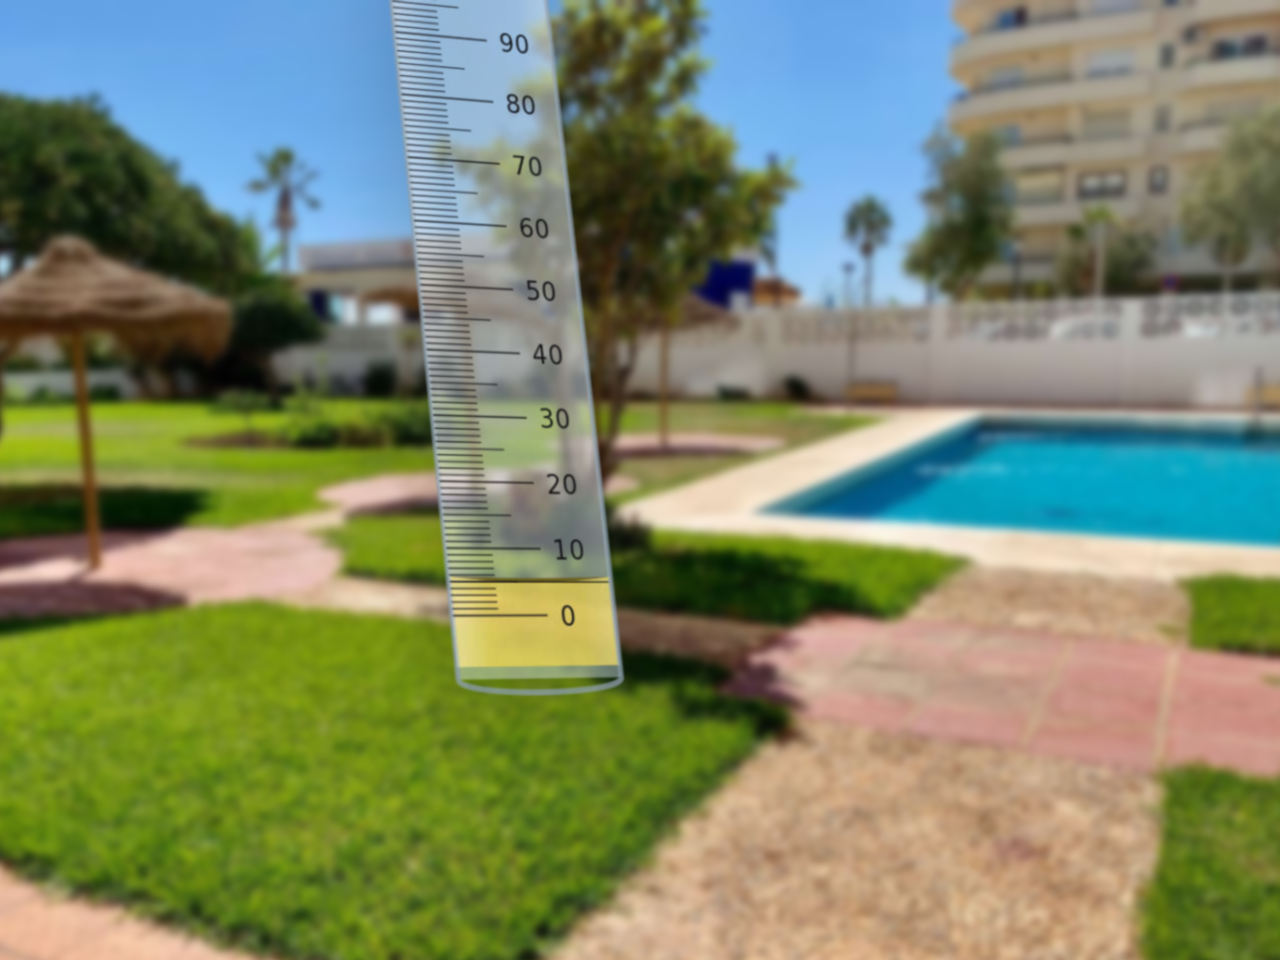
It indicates 5 mL
